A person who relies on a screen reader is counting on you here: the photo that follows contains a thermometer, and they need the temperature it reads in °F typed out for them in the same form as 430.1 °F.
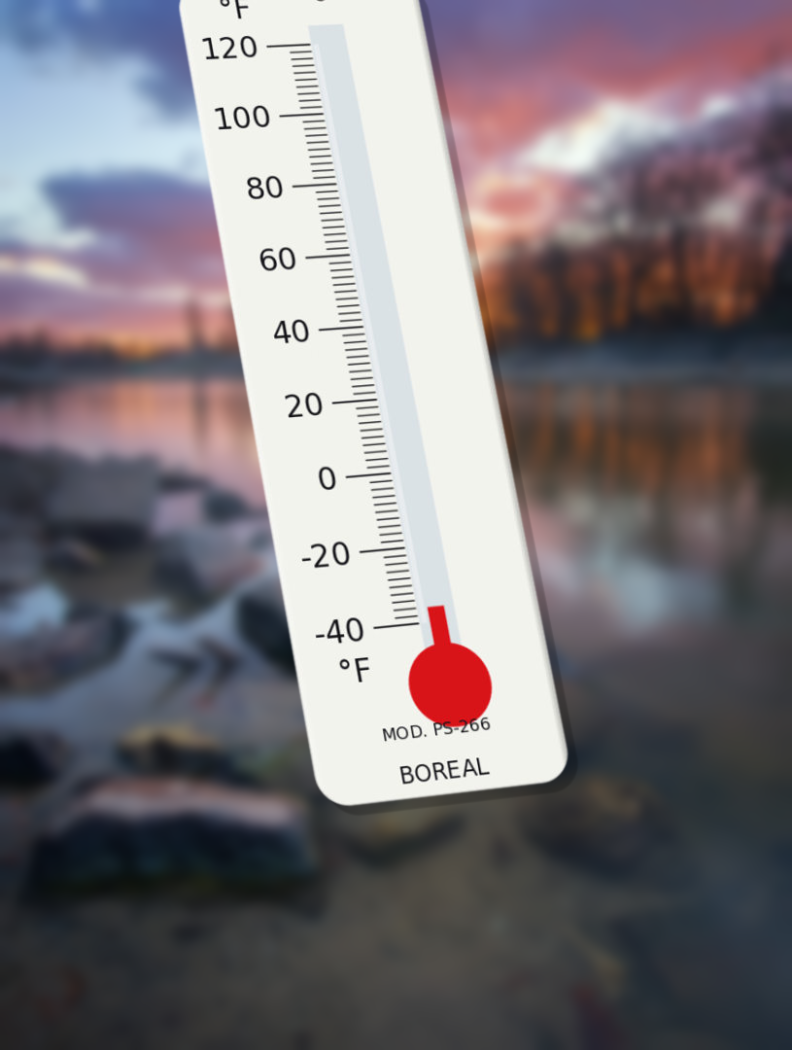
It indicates -36 °F
